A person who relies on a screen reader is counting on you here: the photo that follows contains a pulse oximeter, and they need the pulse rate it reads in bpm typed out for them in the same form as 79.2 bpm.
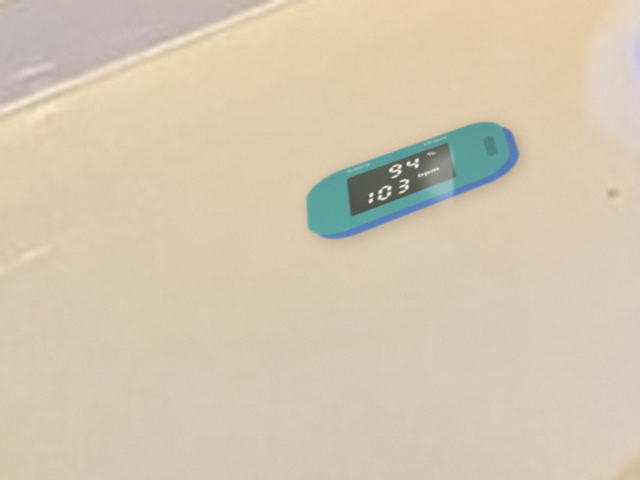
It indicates 103 bpm
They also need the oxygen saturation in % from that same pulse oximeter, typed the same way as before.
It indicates 94 %
